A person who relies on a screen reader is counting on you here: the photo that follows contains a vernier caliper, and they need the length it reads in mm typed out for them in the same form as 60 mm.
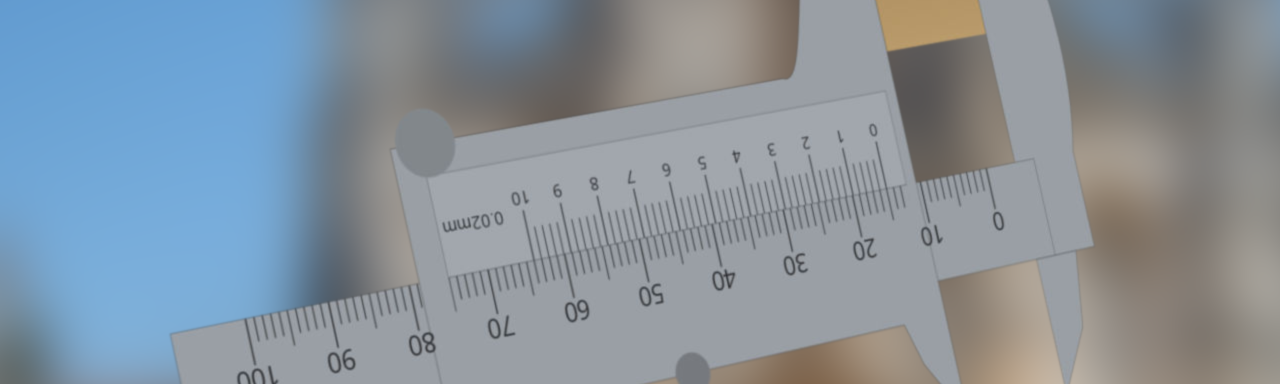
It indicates 15.0 mm
